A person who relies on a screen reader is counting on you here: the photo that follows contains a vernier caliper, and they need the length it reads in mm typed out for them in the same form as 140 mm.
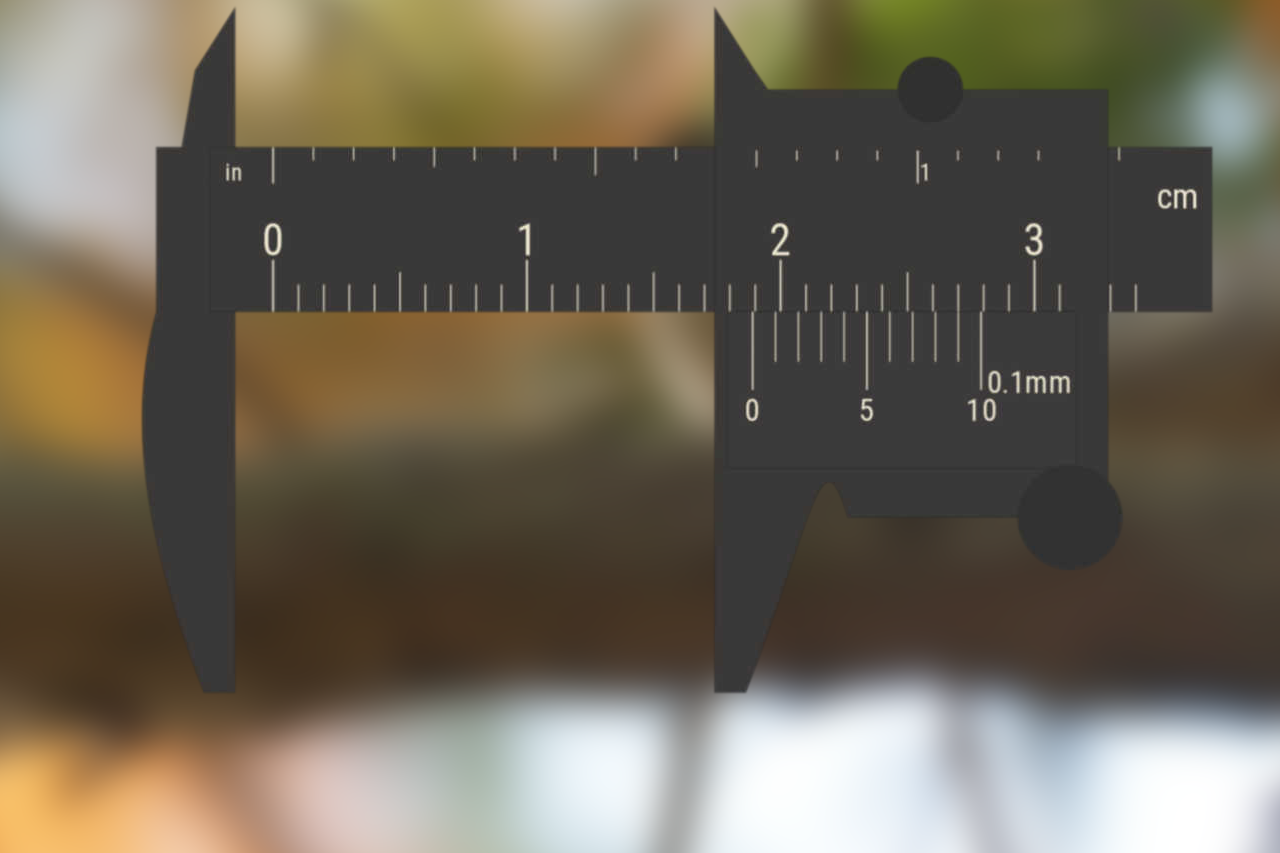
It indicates 18.9 mm
